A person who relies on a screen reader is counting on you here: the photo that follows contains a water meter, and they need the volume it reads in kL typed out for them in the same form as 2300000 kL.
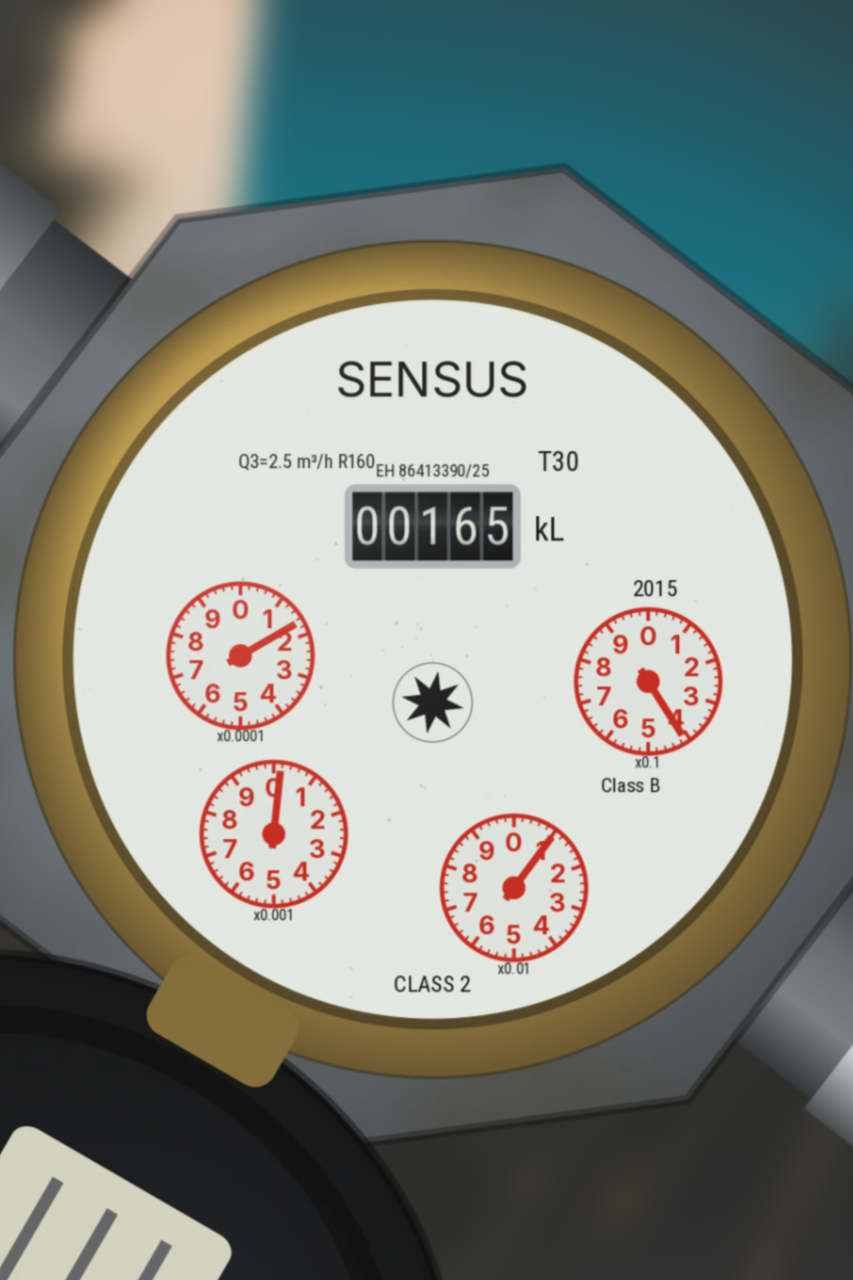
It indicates 165.4101 kL
